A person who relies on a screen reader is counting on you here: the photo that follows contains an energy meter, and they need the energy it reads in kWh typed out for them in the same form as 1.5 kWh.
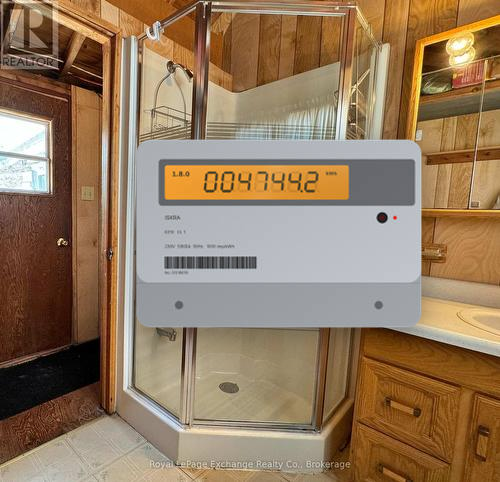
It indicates 4744.2 kWh
